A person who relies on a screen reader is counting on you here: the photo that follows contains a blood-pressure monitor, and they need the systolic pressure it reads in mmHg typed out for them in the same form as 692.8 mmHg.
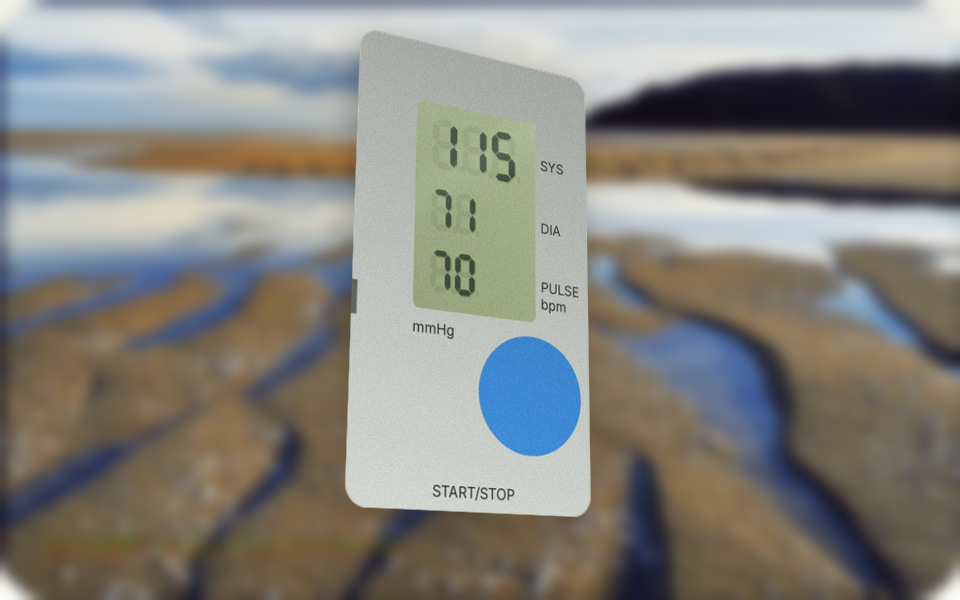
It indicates 115 mmHg
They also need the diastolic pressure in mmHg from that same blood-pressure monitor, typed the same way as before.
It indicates 71 mmHg
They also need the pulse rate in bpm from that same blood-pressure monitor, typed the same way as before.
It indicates 70 bpm
